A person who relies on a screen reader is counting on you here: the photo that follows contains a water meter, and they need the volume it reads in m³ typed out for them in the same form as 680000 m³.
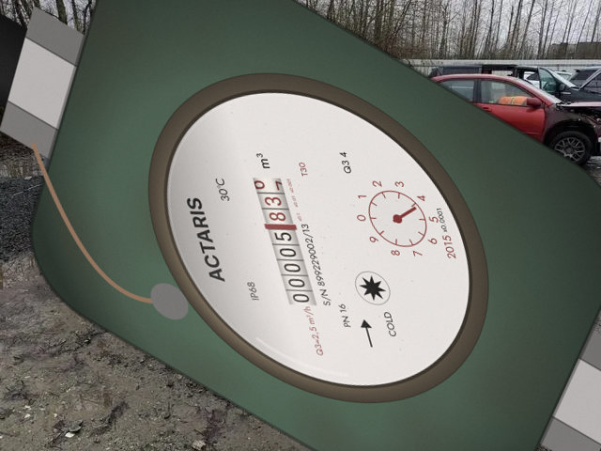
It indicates 5.8364 m³
